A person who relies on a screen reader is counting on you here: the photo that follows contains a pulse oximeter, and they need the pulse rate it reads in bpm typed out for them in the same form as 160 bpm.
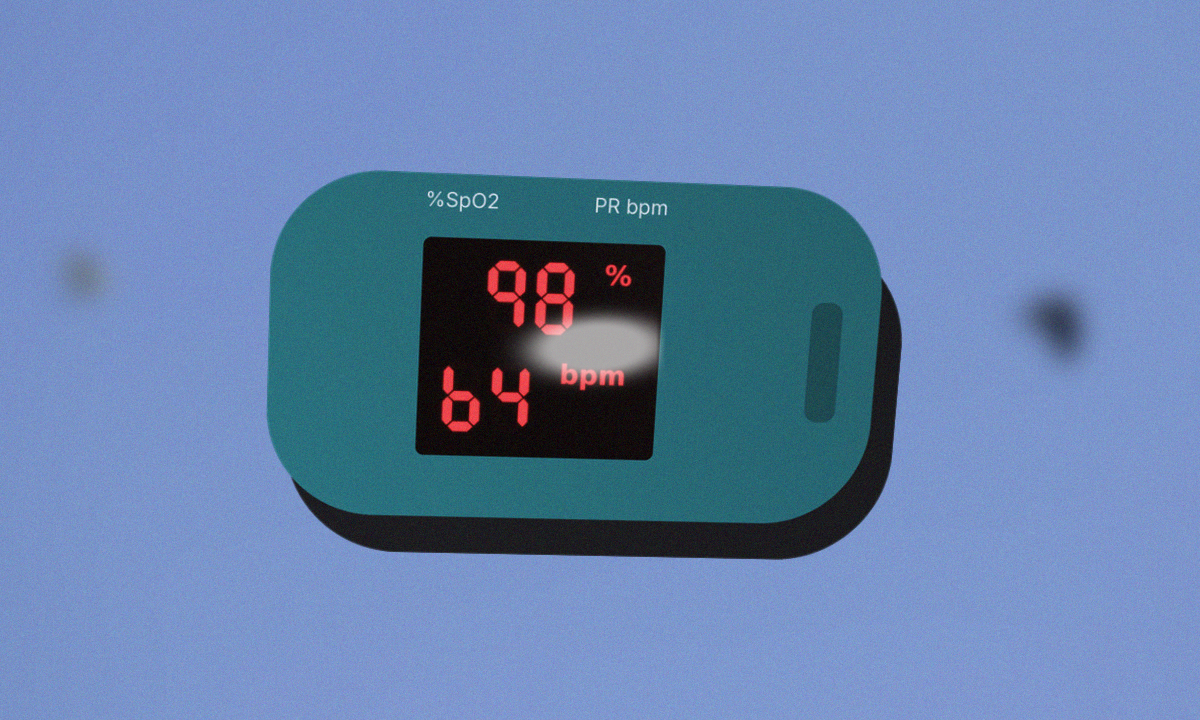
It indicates 64 bpm
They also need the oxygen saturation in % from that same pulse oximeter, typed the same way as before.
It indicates 98 %
